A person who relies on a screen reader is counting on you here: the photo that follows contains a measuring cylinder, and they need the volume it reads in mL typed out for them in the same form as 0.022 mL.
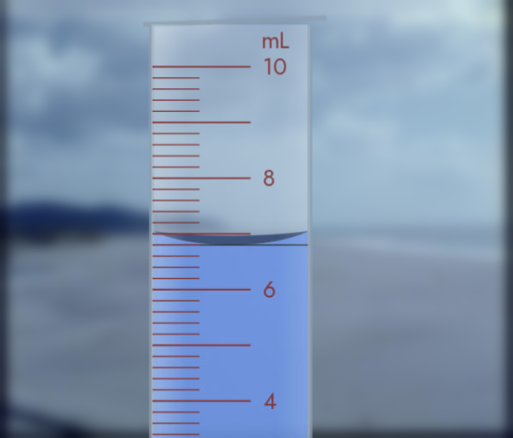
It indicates 6.8 mL
